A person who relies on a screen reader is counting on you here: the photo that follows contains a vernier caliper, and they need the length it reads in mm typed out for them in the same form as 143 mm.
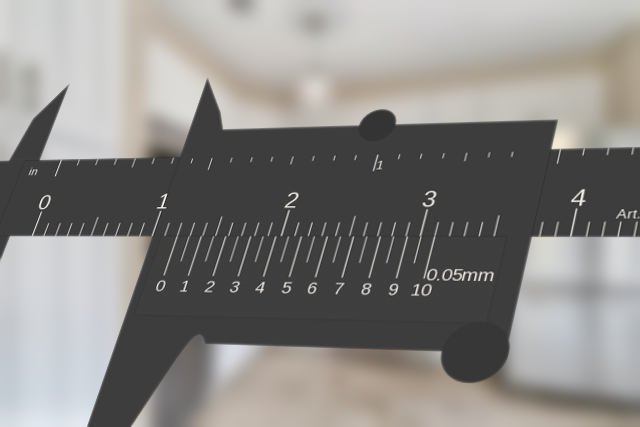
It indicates 12.0 mm
